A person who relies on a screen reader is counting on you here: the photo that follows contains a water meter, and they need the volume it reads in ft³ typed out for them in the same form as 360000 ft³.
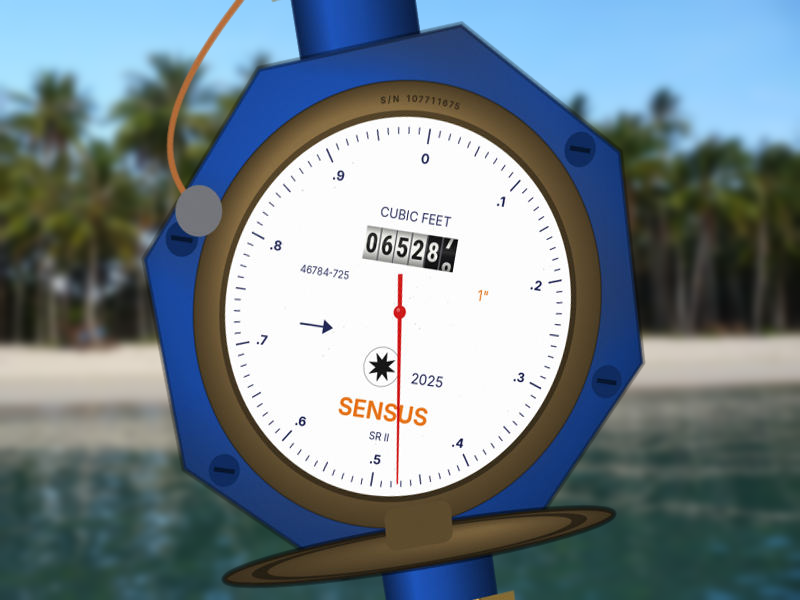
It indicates 65287.47 ft³
